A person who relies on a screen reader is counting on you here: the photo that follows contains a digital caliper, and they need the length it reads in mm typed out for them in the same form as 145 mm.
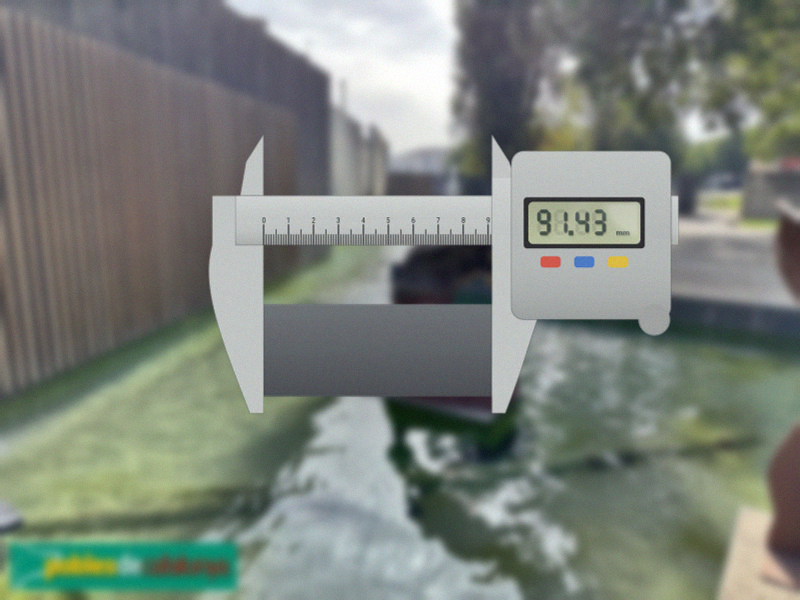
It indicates 91.43 mm
